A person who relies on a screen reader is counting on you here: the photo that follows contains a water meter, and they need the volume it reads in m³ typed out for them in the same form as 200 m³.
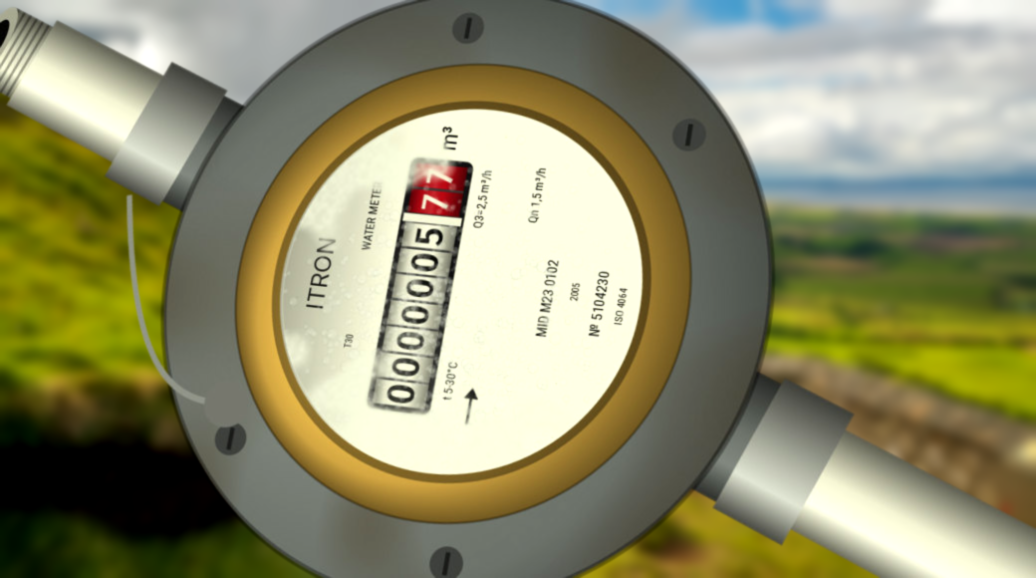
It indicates 5.77 m³
